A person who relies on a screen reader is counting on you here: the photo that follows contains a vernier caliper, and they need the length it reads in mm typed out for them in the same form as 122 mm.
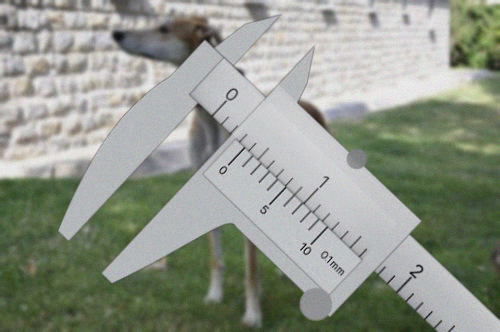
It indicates 3.6 mm
